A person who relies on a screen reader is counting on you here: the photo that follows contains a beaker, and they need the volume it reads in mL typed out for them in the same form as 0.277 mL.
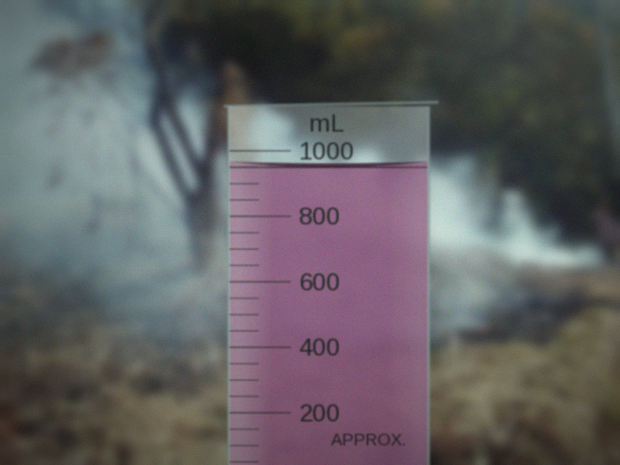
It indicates 950 mL
